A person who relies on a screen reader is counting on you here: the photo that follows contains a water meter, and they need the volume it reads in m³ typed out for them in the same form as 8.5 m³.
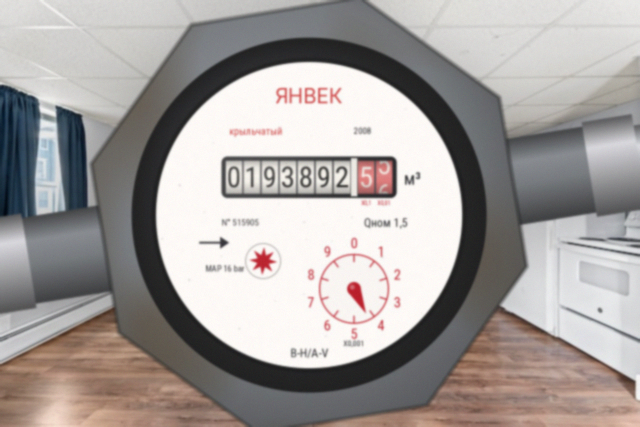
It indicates 193892.554 m³
